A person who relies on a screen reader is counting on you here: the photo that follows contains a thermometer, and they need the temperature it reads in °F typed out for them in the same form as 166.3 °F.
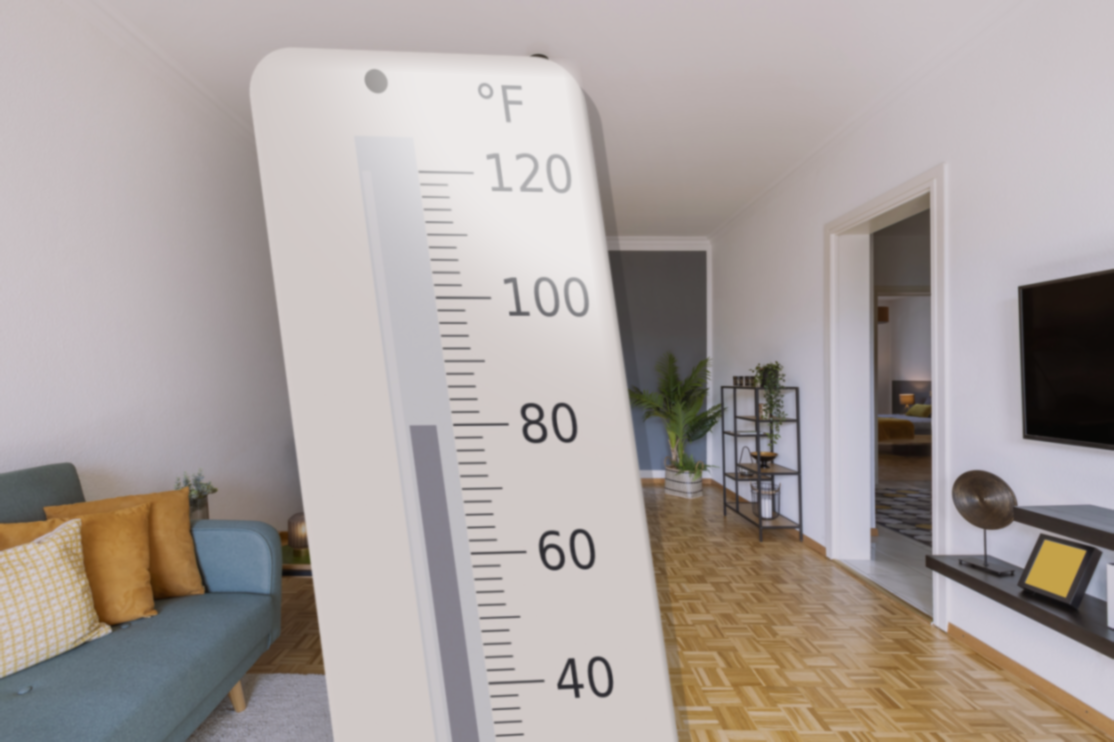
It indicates 80 °F
